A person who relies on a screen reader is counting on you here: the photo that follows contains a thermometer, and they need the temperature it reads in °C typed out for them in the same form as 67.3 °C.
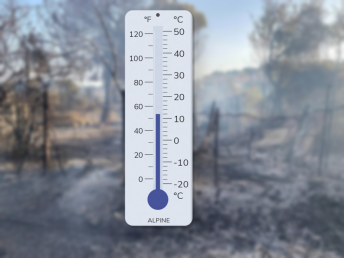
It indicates 12 °C
